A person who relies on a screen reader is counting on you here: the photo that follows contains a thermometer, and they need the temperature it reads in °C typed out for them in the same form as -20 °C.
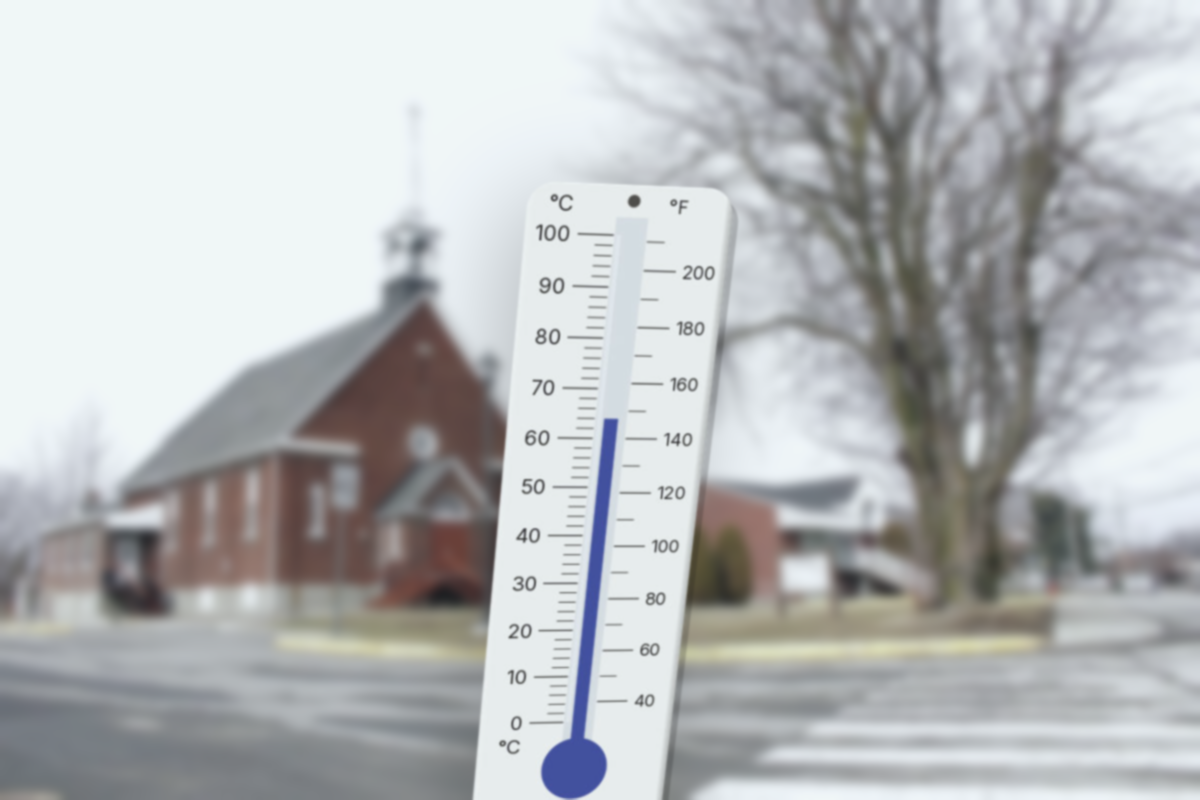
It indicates 64 °C
